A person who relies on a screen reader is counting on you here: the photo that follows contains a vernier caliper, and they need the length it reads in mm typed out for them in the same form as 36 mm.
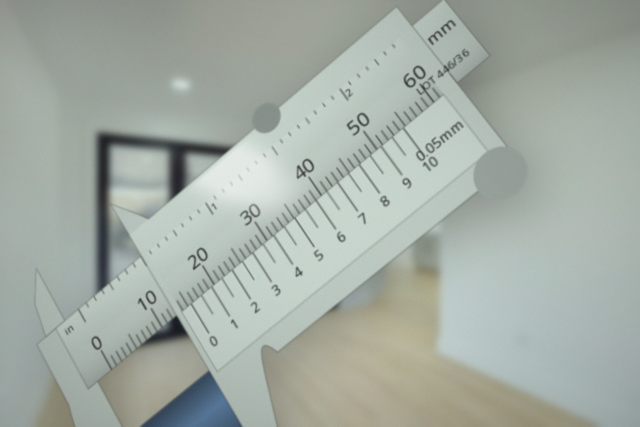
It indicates 15.6 mm
